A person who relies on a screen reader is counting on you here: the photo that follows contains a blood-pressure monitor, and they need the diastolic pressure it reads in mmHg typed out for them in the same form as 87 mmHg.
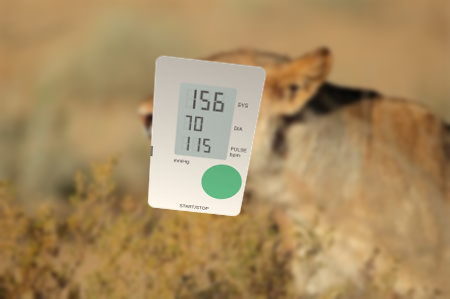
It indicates 70 mmHg
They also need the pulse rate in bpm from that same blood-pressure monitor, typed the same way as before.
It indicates 115 bpm
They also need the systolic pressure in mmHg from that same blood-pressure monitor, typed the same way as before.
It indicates 156 mmHg
